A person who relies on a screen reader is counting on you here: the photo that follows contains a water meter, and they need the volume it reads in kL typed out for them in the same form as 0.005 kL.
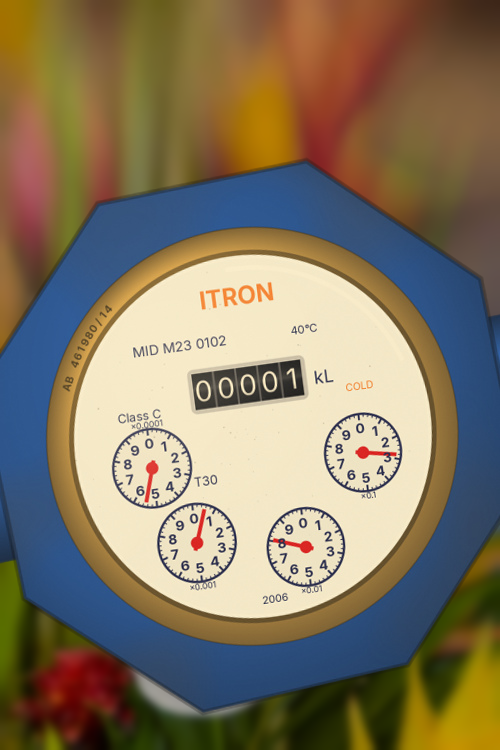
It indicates 1.2805 kL
